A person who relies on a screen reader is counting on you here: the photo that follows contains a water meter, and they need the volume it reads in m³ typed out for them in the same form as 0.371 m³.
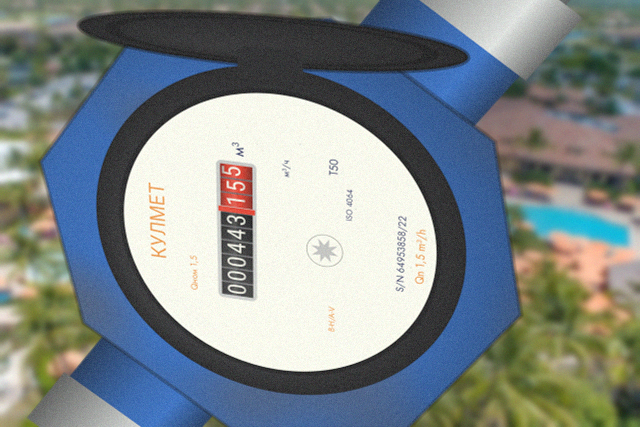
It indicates 443.155 m³
